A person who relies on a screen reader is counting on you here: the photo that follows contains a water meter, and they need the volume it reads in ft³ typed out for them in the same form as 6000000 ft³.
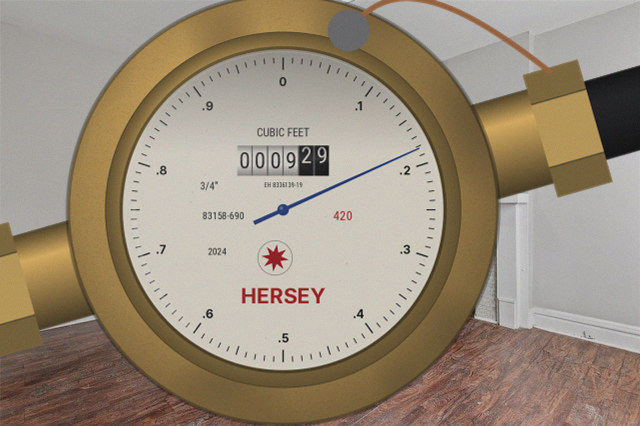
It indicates 929.18 ft³
